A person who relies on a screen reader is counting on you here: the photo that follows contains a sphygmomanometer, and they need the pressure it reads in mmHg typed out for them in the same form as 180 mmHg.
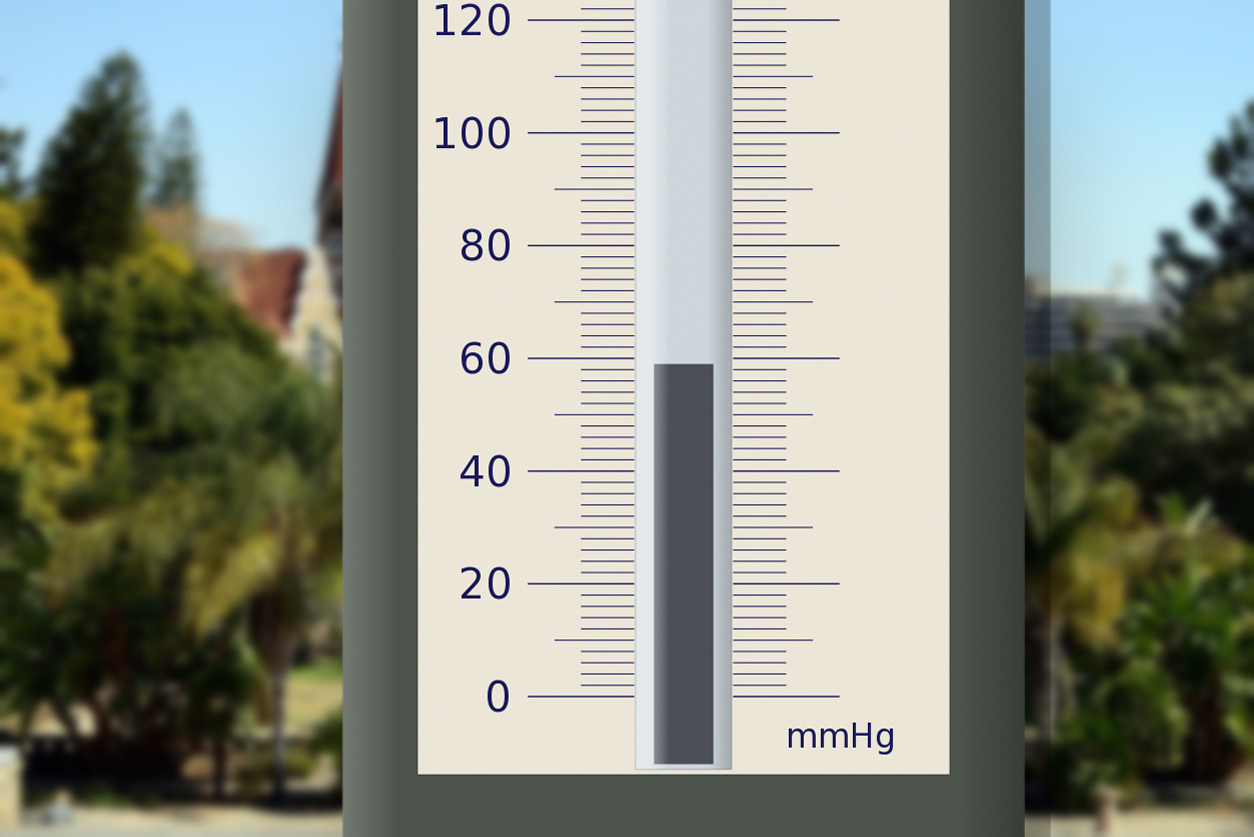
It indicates 59 mmHg
